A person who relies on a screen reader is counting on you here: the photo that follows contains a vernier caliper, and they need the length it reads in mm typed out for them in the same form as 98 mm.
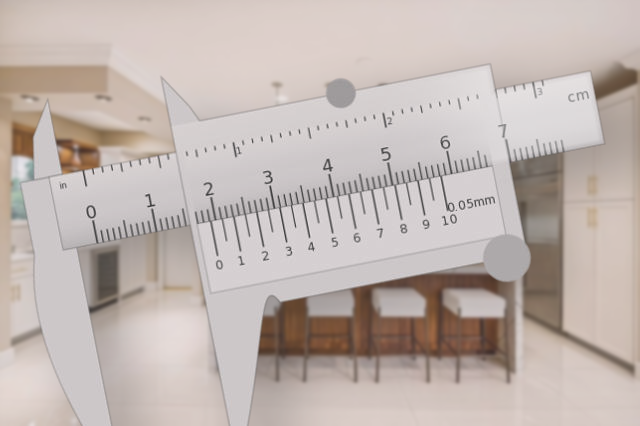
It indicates 19.2 mm
